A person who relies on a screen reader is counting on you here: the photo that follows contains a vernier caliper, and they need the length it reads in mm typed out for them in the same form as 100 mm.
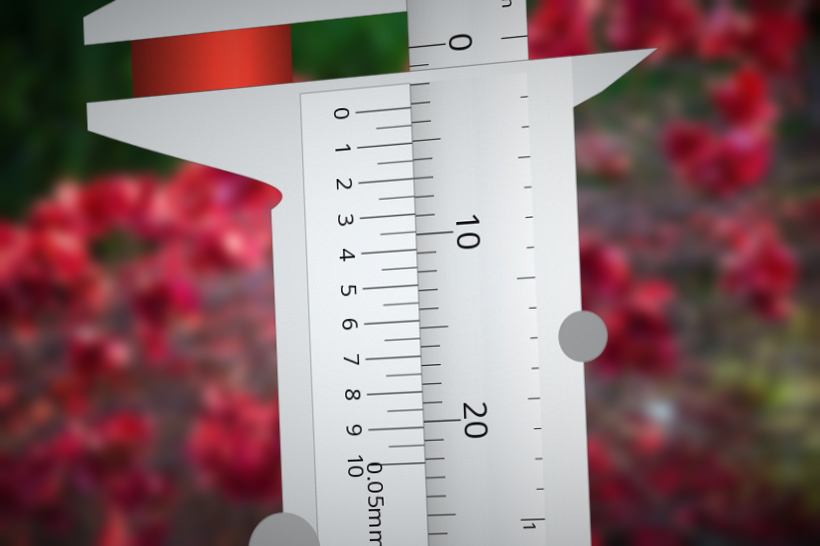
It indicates 3.2 mm
